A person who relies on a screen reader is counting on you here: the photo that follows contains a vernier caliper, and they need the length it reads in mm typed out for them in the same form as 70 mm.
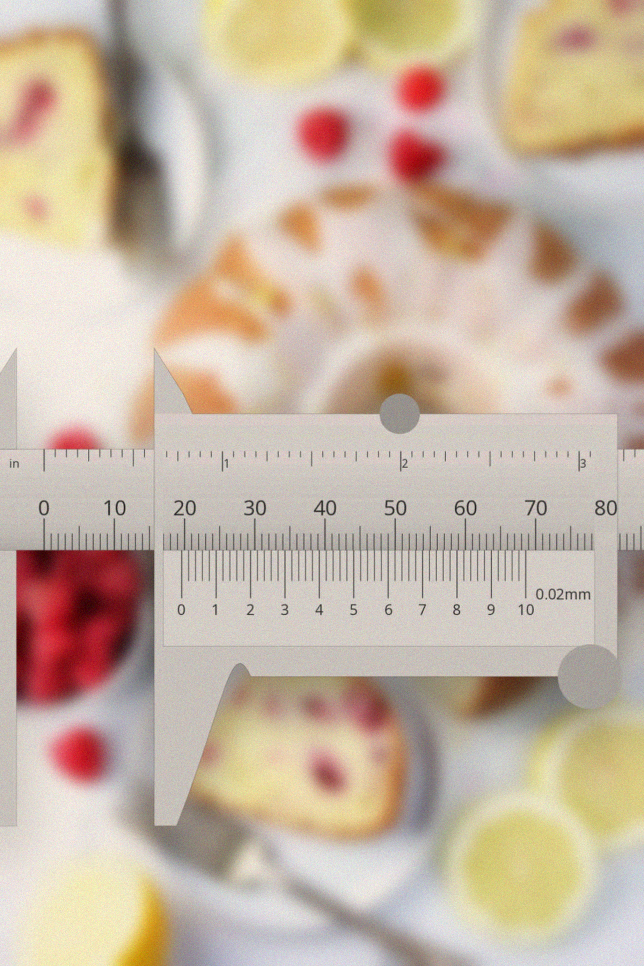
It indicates 19.6 mm
